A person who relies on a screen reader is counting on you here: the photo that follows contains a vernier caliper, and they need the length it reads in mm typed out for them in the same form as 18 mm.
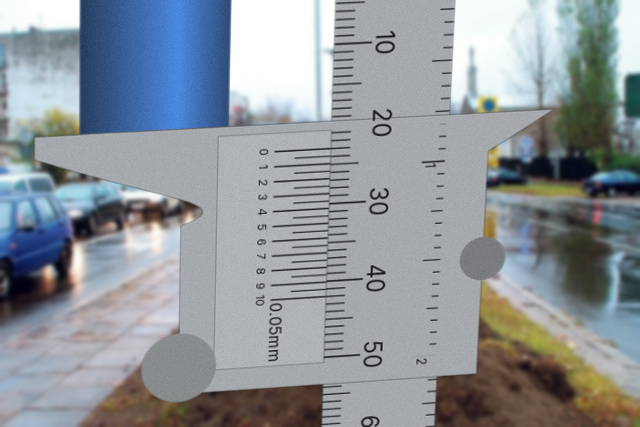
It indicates 23.0 mm
